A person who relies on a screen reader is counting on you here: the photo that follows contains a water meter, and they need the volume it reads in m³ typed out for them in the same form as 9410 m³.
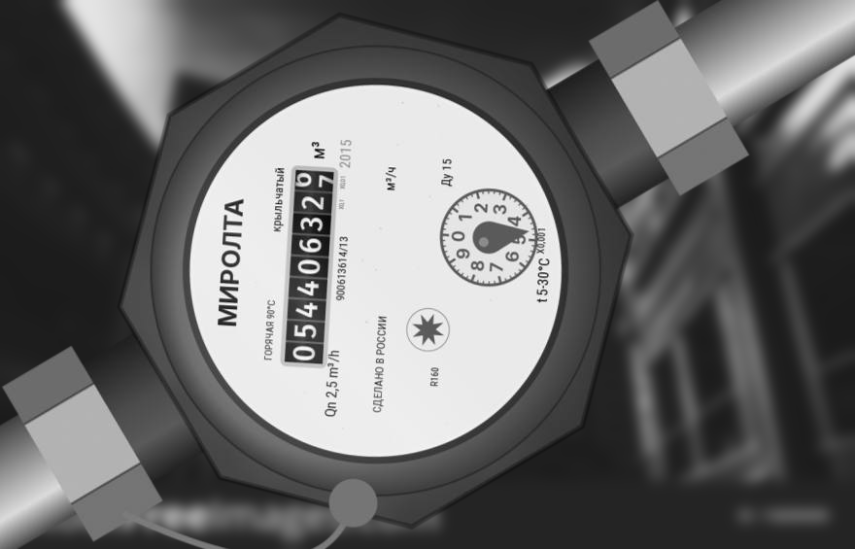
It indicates 544063.264 m³
